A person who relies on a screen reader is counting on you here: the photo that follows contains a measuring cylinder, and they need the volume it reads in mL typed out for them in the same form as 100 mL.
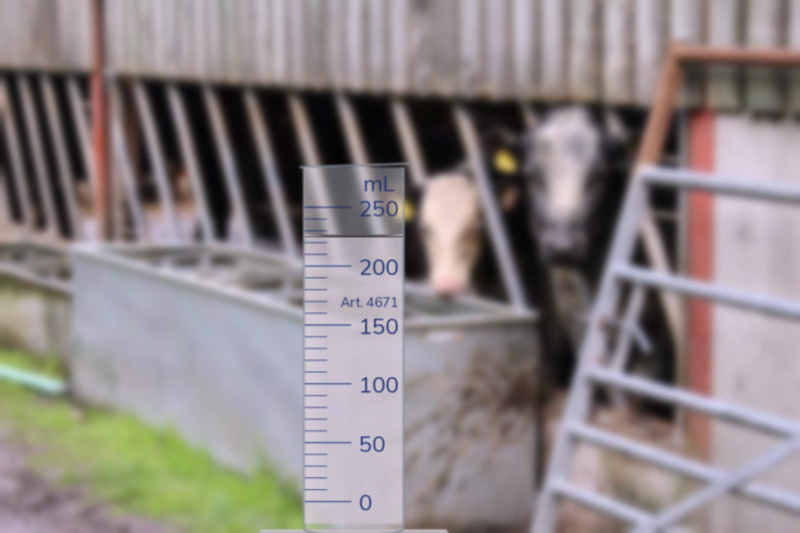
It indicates 225 mL
